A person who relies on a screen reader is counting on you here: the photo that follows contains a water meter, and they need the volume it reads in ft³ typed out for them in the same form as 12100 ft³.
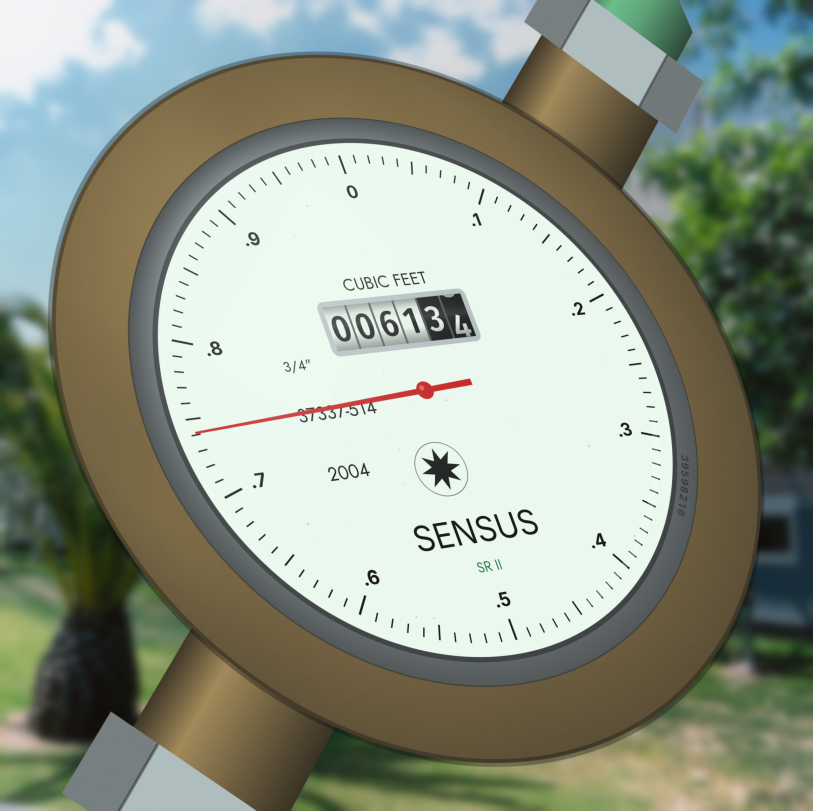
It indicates 6133.74 ft³
